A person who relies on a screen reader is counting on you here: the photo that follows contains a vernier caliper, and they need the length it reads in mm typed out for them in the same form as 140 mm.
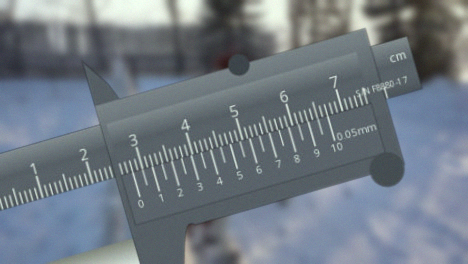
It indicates 28.0 mm
